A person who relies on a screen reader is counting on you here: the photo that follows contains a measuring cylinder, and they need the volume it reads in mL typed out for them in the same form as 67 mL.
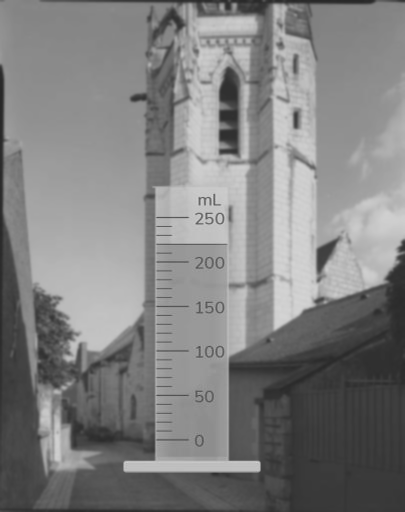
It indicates 220 mL
